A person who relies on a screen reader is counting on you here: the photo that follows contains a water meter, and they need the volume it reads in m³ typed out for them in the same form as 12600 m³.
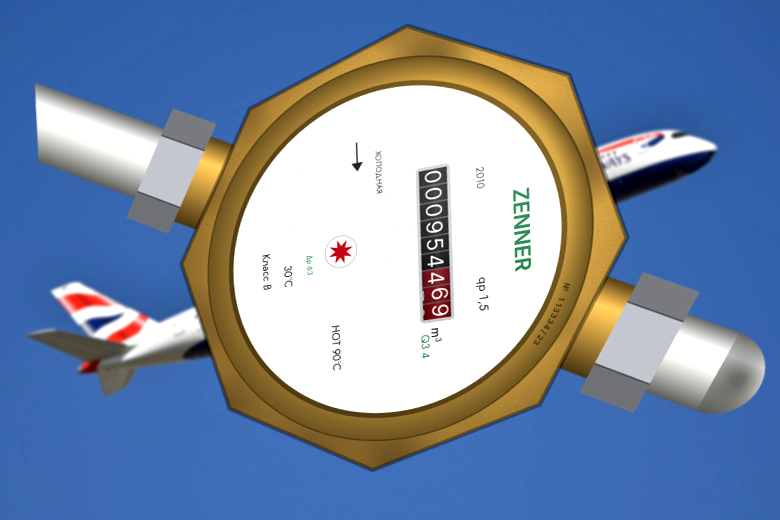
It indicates 954.469 m³
